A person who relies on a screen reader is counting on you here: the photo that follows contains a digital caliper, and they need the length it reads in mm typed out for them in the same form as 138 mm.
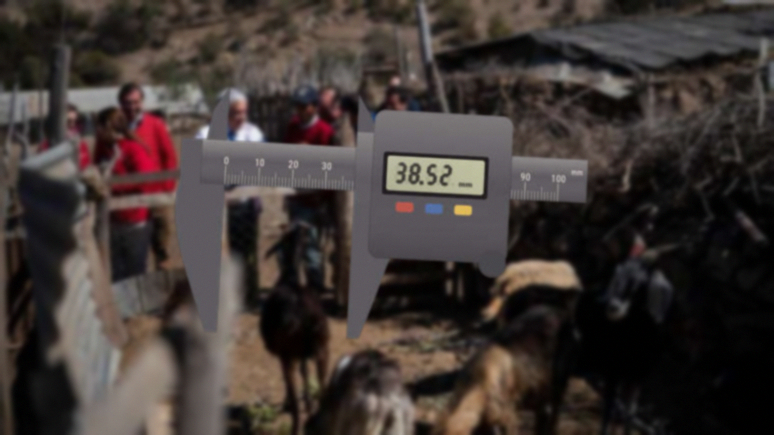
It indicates 38.52 mm
